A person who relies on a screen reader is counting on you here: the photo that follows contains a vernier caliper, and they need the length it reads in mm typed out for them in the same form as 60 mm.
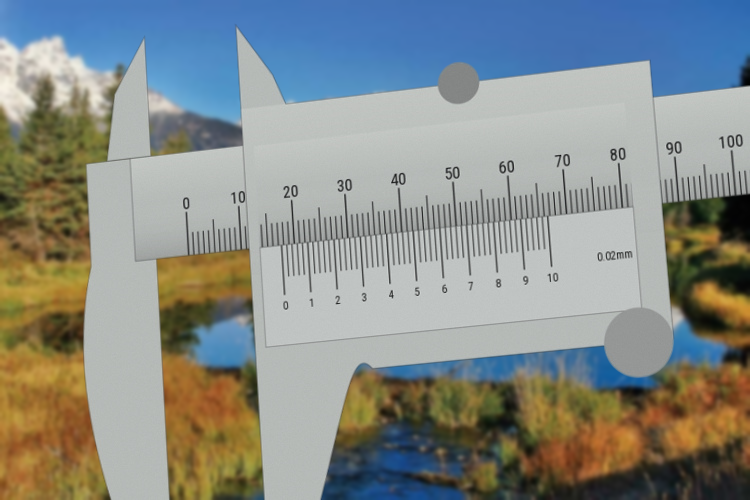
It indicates 17.6 mm
